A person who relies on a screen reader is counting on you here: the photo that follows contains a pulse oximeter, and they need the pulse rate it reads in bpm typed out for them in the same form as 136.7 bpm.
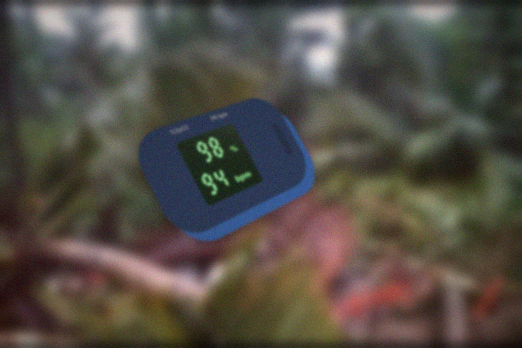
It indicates 94 bpm
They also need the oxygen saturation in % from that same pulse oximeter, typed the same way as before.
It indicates 98 %
